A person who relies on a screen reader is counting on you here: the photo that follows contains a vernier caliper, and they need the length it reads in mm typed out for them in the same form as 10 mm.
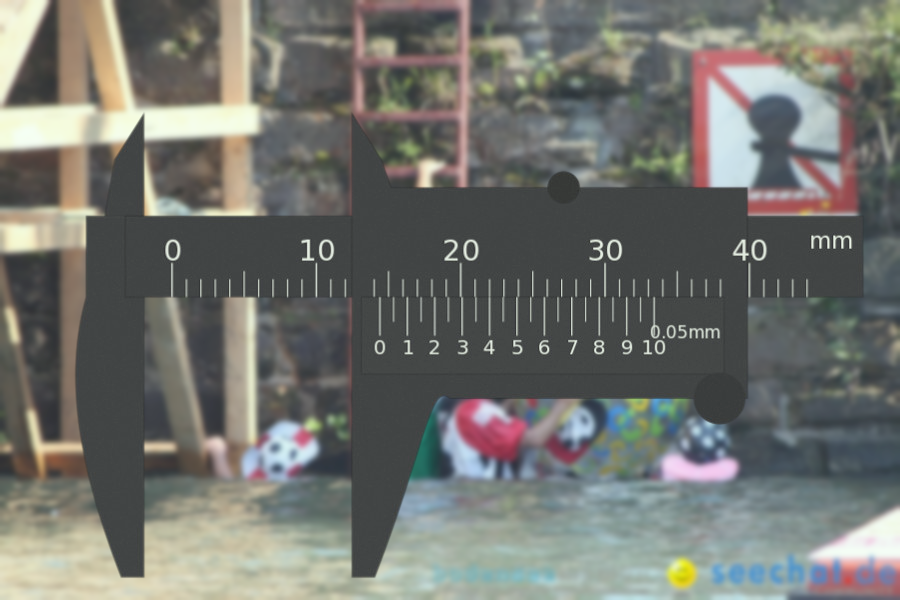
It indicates 14.4 mm
